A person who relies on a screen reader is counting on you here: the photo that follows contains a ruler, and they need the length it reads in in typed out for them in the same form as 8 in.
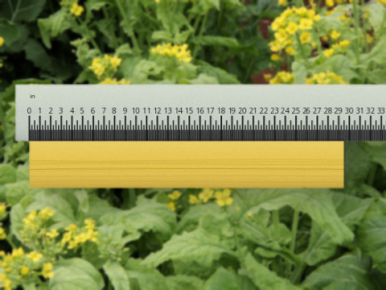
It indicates 29.5 in
